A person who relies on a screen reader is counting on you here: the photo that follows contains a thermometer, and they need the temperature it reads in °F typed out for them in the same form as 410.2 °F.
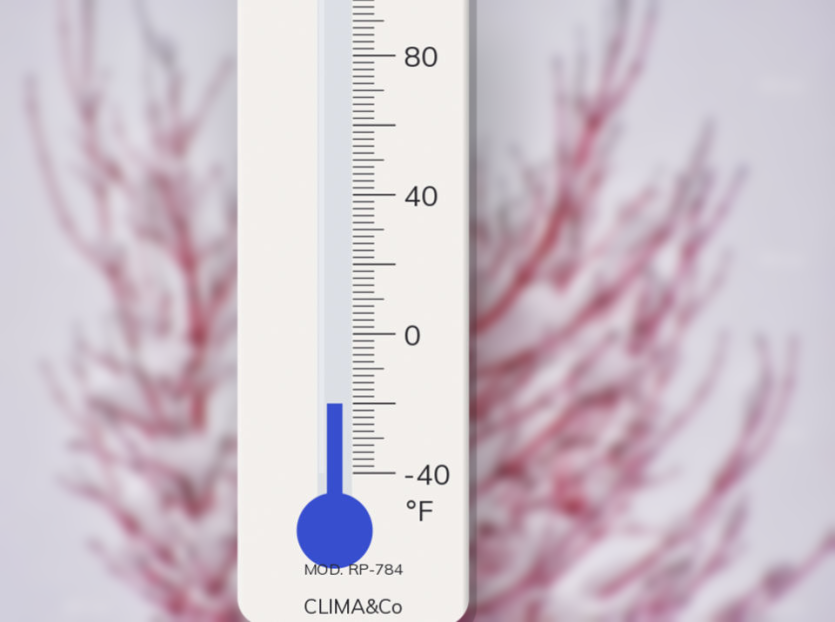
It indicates -20 °F
